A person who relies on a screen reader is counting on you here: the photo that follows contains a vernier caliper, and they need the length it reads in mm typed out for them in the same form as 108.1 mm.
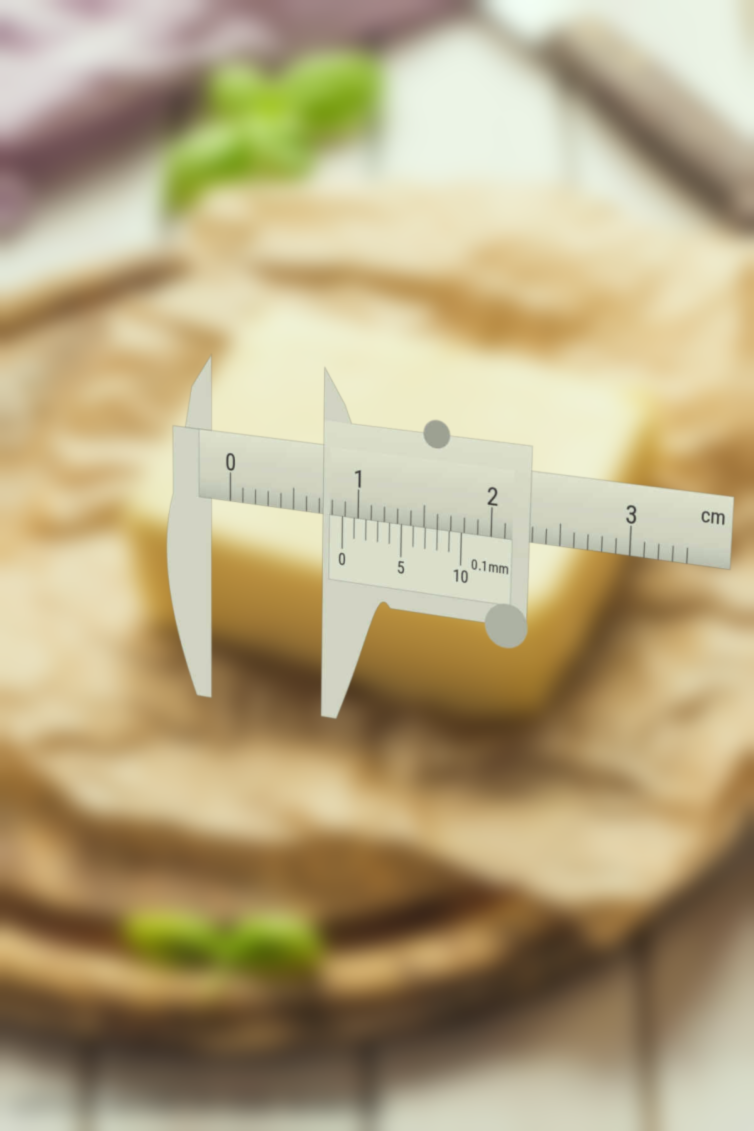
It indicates 8.8 mm
